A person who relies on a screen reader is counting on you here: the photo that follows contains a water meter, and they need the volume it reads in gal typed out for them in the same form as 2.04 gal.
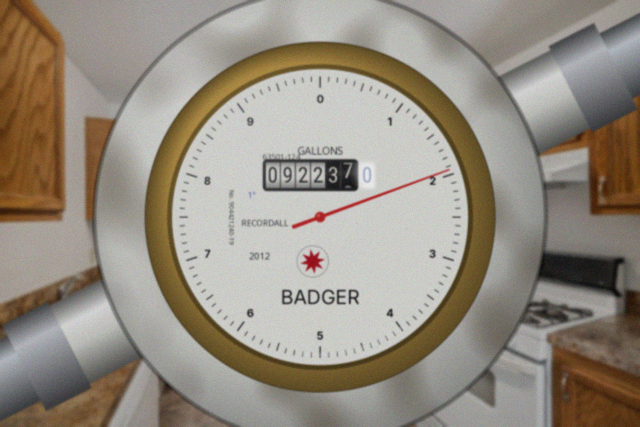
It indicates 922371.9 gal
